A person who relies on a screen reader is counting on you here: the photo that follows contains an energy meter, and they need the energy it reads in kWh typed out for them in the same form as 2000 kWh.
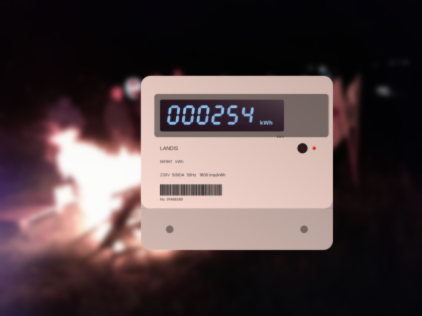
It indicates 254 kWh
